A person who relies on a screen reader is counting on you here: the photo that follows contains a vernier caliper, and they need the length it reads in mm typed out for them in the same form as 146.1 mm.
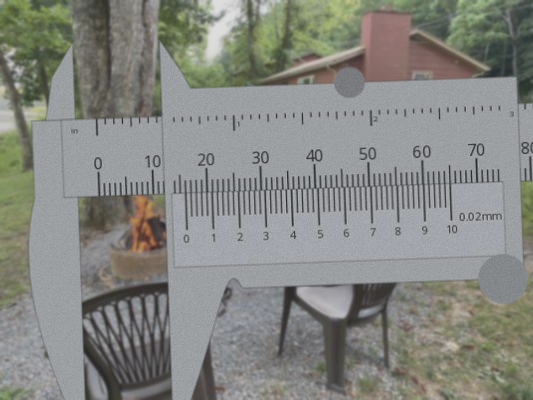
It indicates 16.0 mm
